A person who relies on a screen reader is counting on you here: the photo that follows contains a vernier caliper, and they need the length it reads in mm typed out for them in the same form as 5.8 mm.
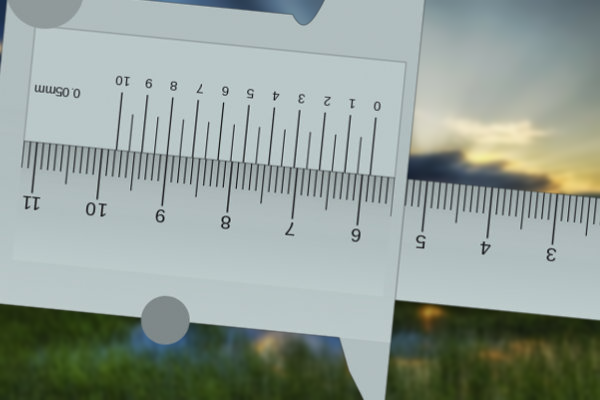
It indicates 58.8 mm
